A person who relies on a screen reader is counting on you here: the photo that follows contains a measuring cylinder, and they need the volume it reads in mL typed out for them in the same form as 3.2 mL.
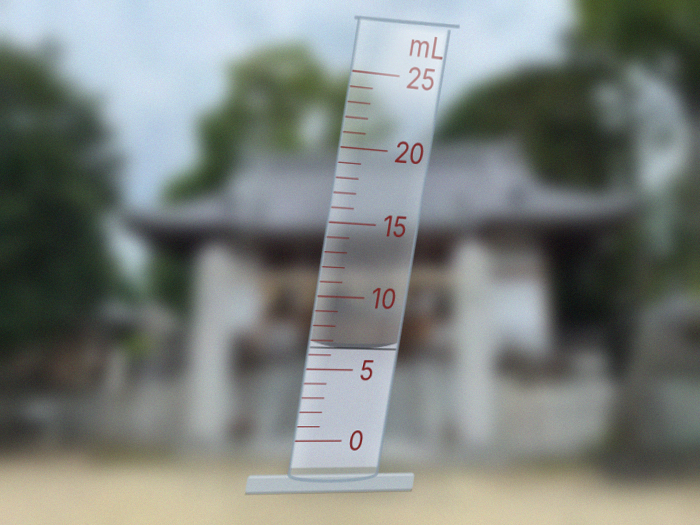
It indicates 6.5 mL
